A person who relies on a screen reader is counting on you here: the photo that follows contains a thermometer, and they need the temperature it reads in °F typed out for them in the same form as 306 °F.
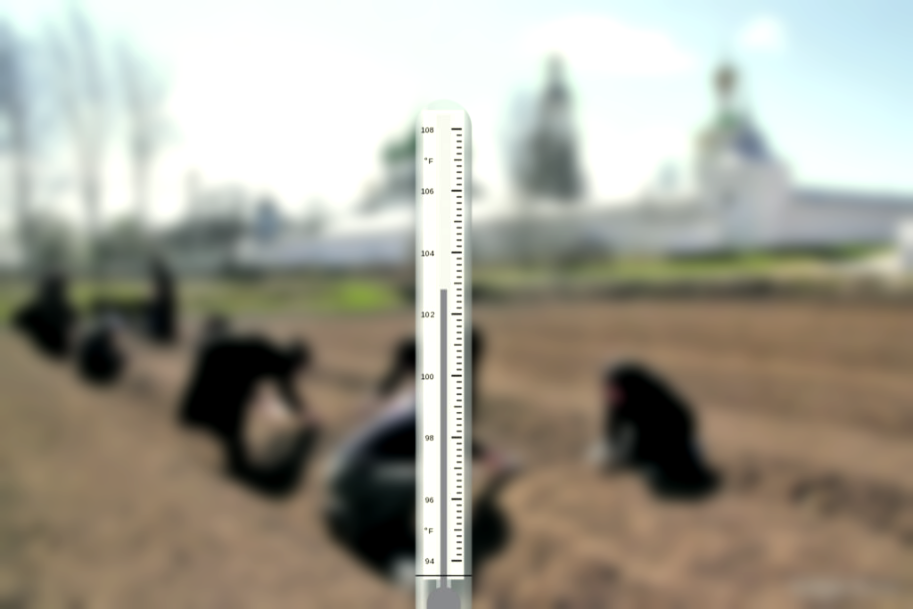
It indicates 102.8 °F
